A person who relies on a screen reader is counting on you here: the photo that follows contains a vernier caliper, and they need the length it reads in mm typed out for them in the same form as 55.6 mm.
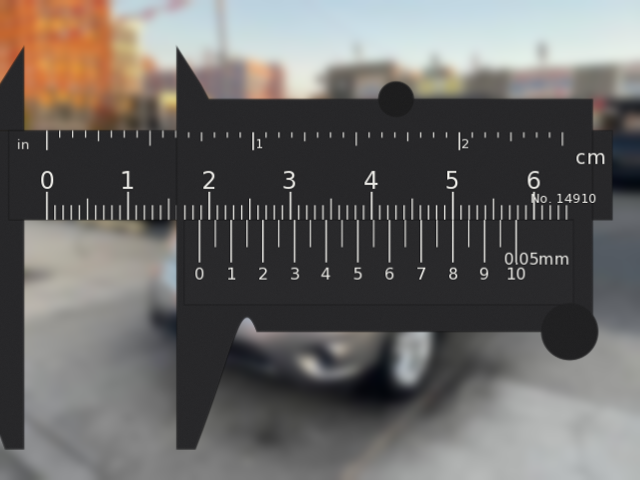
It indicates 18.8 mm
